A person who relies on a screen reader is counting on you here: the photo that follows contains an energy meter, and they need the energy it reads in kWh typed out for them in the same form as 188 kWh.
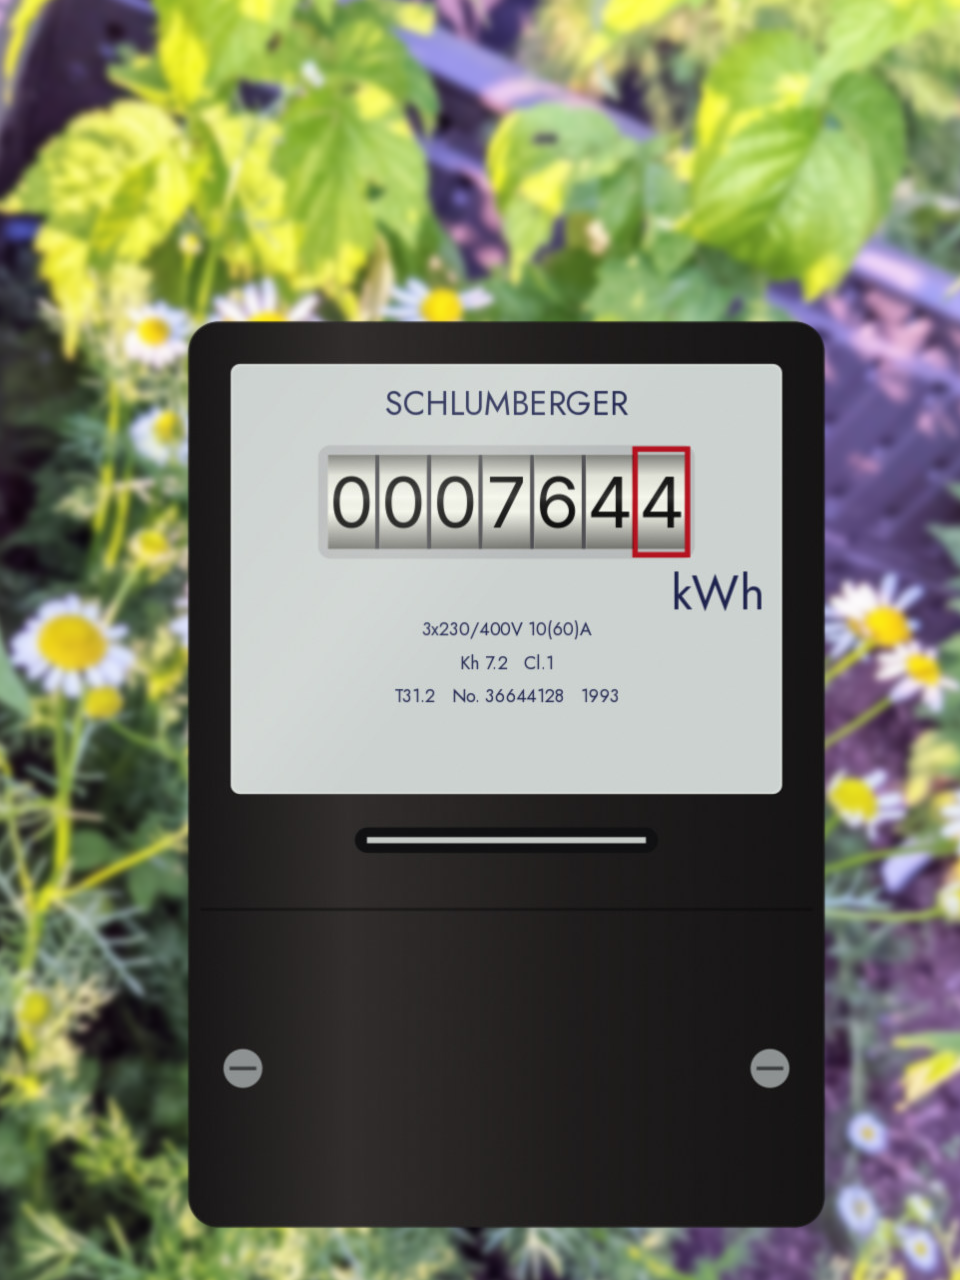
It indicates 764.4 kWh
